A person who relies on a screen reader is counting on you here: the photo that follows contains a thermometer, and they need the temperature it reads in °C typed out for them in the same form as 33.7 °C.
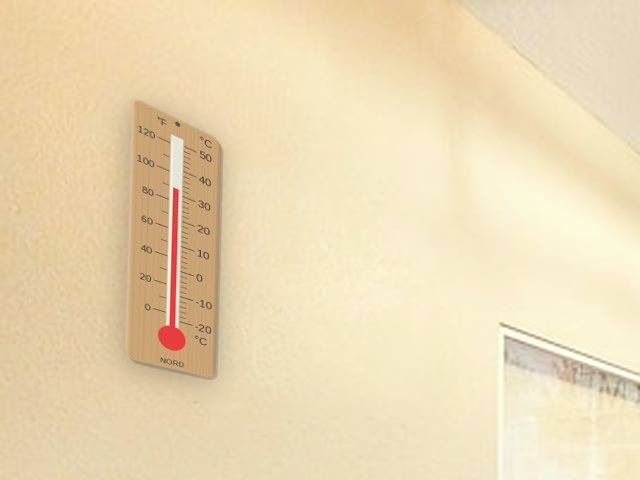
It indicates 32 °C
